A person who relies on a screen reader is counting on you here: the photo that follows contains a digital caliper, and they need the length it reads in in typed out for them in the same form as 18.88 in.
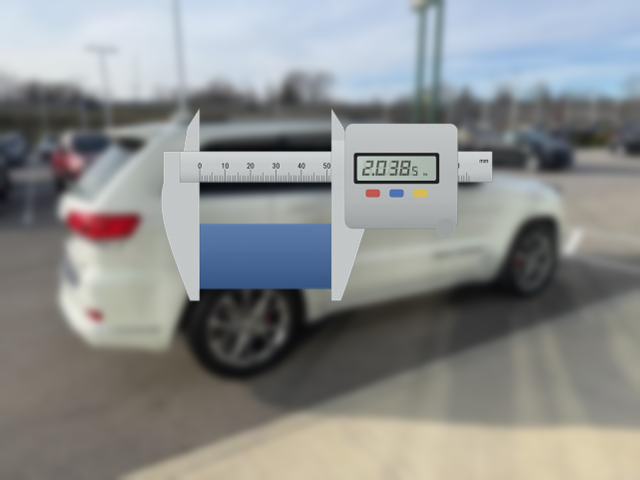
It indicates 2.0385 in
